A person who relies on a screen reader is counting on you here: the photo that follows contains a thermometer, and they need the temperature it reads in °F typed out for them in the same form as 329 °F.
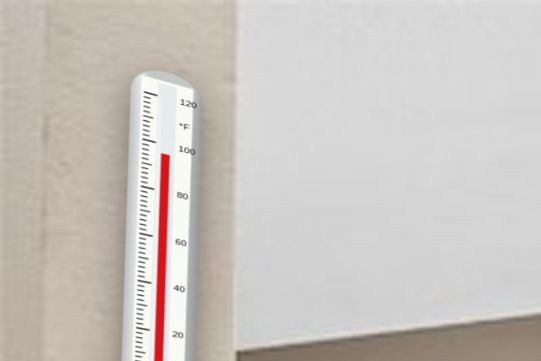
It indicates 96 °F
